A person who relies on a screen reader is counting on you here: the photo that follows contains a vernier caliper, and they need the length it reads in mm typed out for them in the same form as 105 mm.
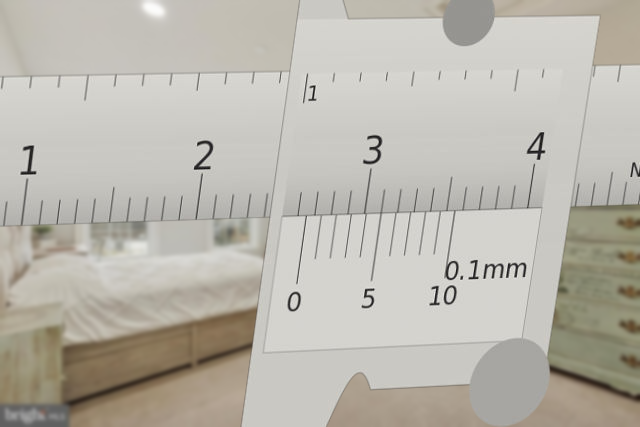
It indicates 26.5 mm
